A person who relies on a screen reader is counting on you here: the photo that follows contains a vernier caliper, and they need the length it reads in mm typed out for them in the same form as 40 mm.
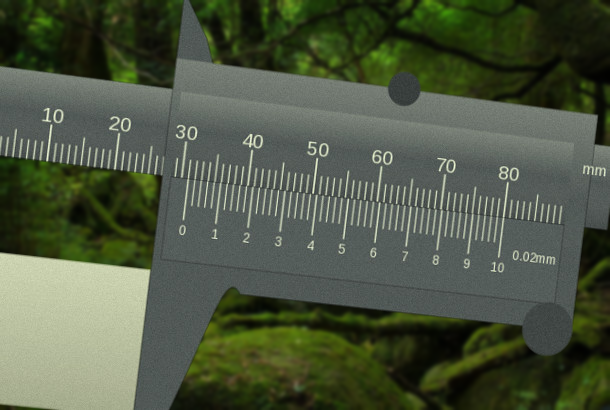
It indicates 31.0 mm
